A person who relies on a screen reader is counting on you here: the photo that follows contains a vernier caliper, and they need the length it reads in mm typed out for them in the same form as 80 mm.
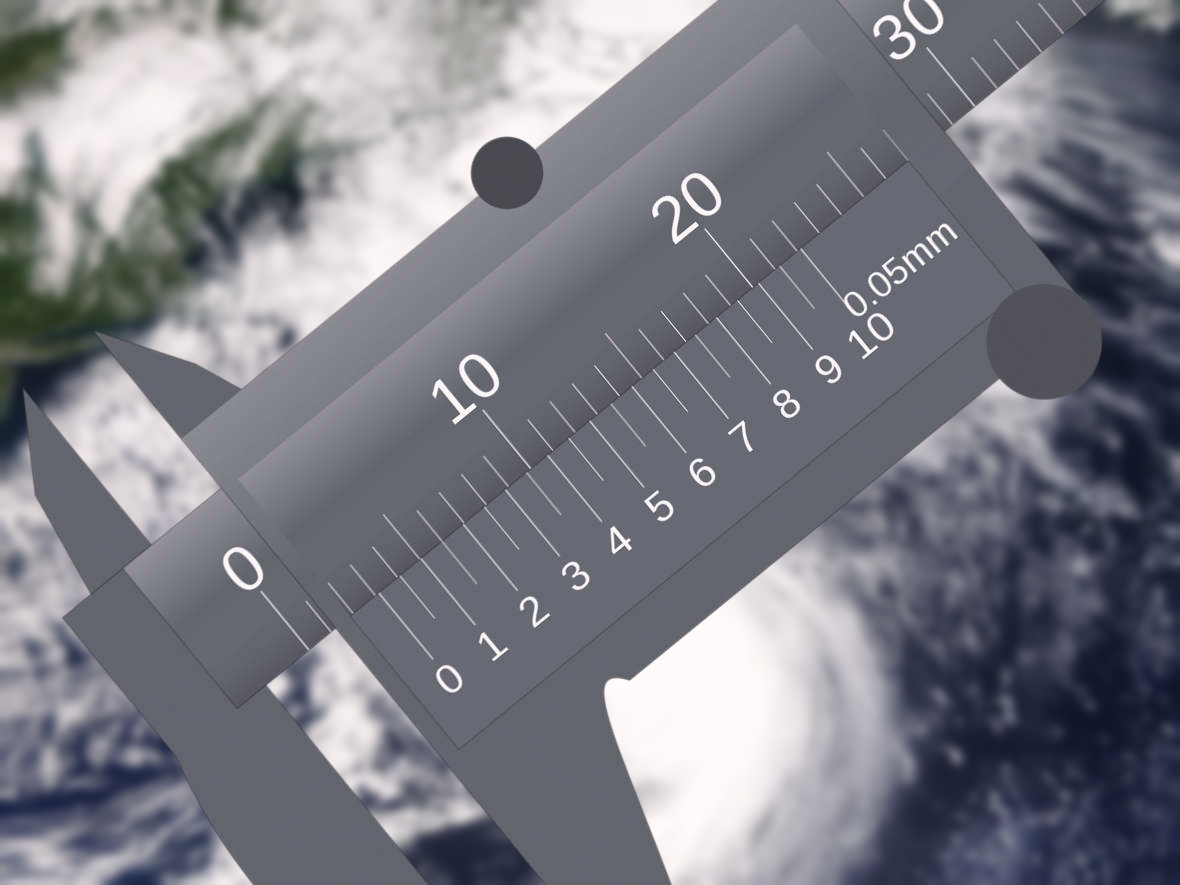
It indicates 3.15 mm
